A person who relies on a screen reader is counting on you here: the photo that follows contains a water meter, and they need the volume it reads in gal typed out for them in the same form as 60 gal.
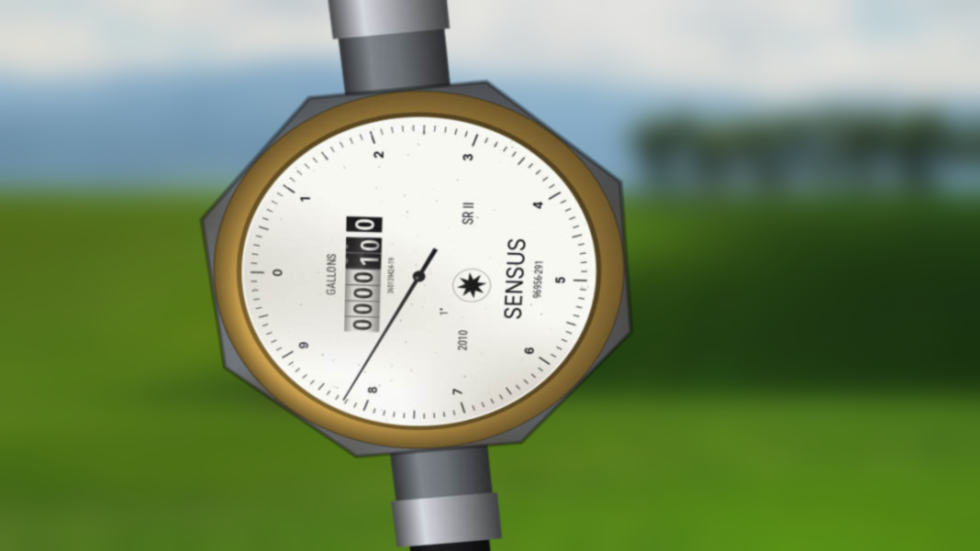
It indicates 98.2 gal
